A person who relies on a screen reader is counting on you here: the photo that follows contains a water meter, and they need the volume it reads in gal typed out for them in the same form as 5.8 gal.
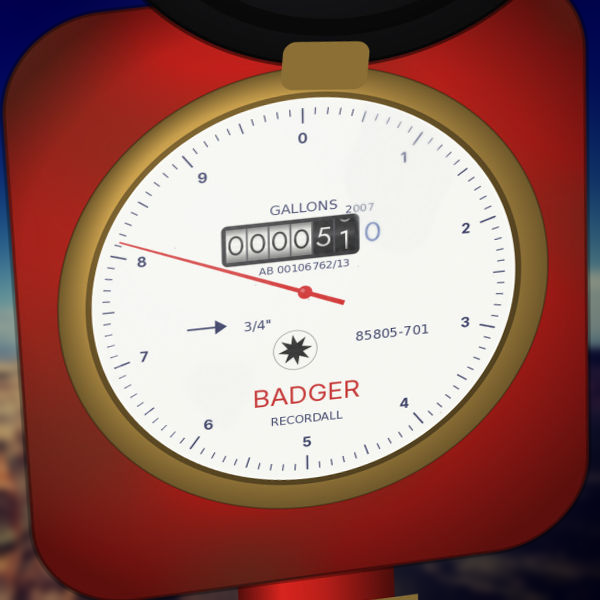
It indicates 508.1 gal
